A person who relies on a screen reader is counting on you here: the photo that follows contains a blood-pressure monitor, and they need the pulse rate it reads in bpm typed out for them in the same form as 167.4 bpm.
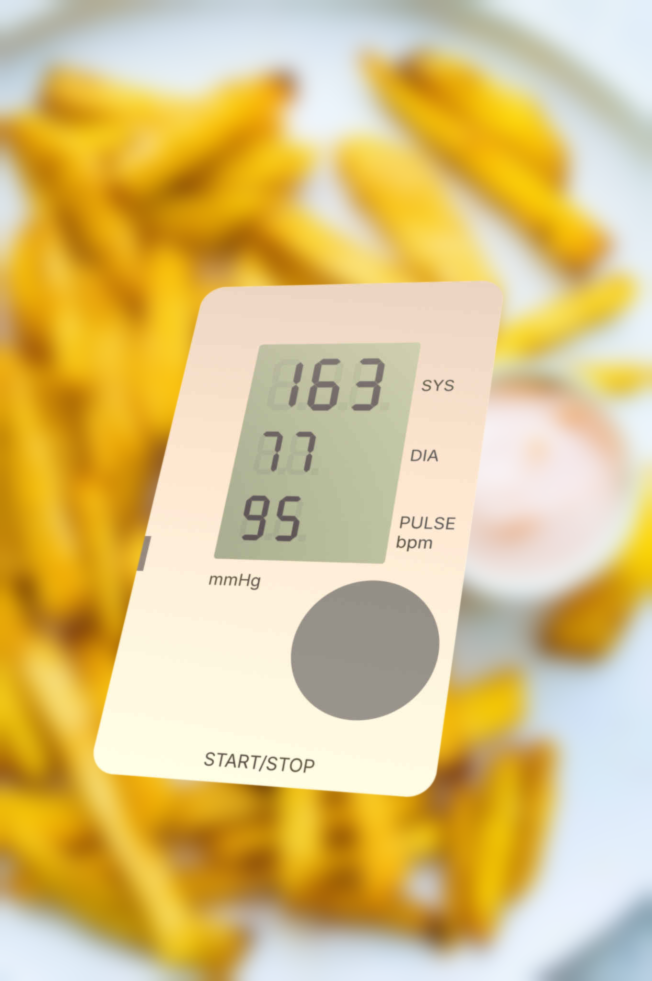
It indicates 95 bpm
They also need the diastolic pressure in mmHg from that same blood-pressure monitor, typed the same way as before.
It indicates 77 mmHg
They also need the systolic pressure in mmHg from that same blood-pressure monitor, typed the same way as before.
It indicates 163 mmHg
